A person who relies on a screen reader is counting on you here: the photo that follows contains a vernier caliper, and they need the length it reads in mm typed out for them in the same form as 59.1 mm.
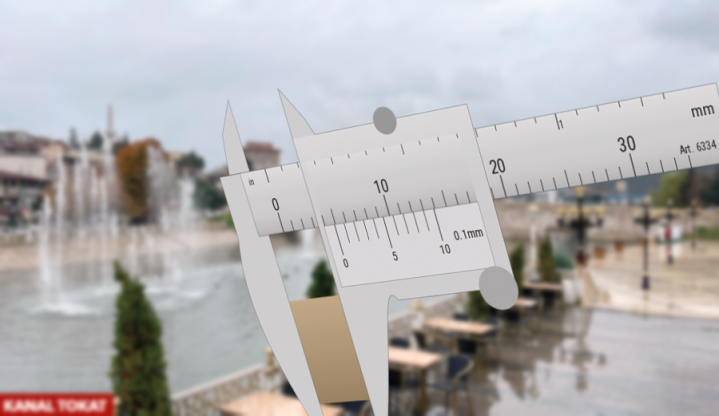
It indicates 4.9 mm
